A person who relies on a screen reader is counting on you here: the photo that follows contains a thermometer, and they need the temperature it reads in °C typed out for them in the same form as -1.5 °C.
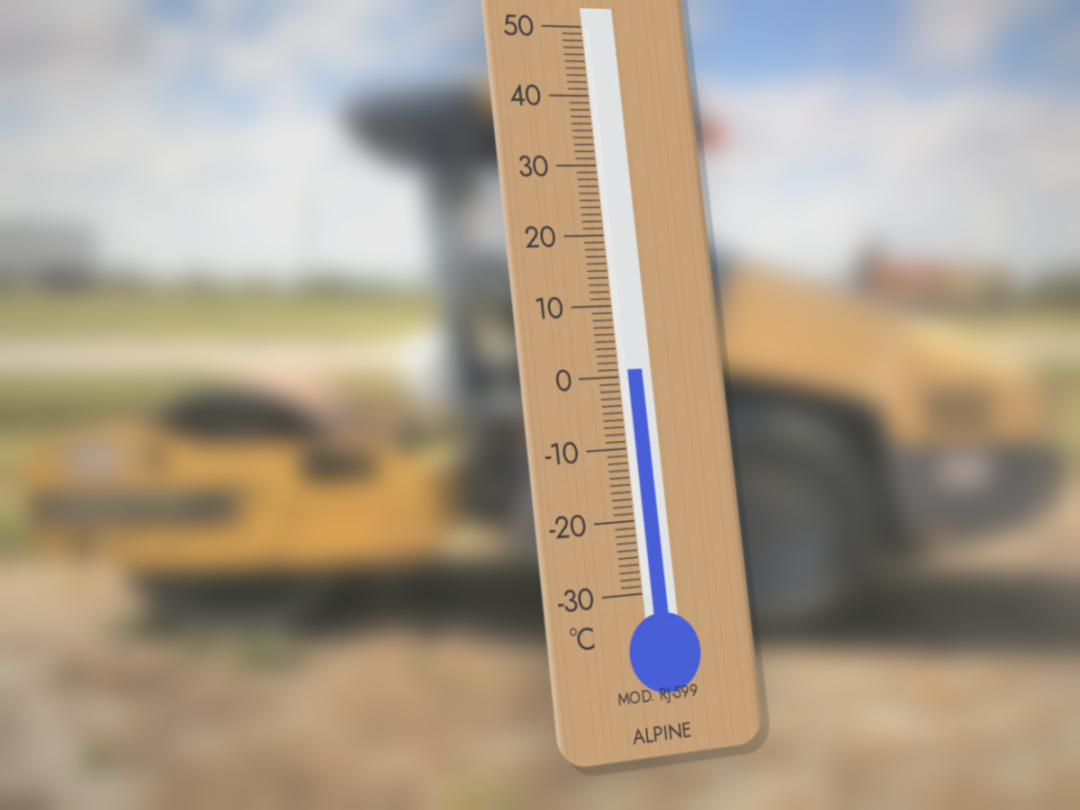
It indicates 1 °C
